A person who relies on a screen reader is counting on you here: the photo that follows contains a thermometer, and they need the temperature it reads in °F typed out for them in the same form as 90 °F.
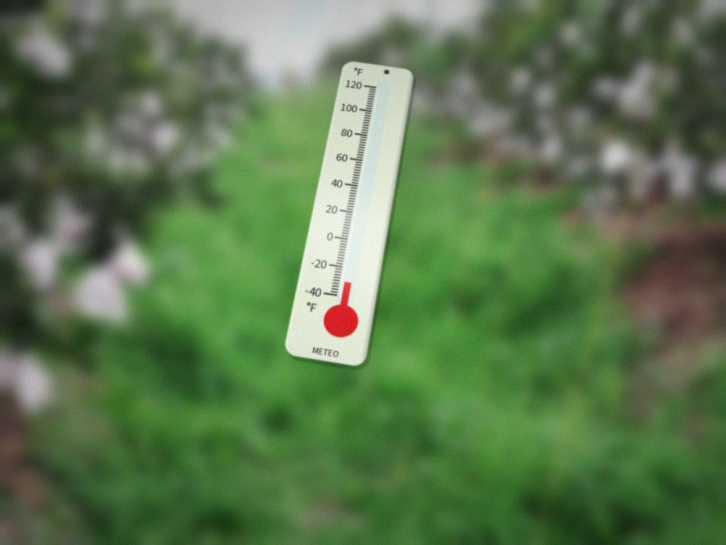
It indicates -30 °F
